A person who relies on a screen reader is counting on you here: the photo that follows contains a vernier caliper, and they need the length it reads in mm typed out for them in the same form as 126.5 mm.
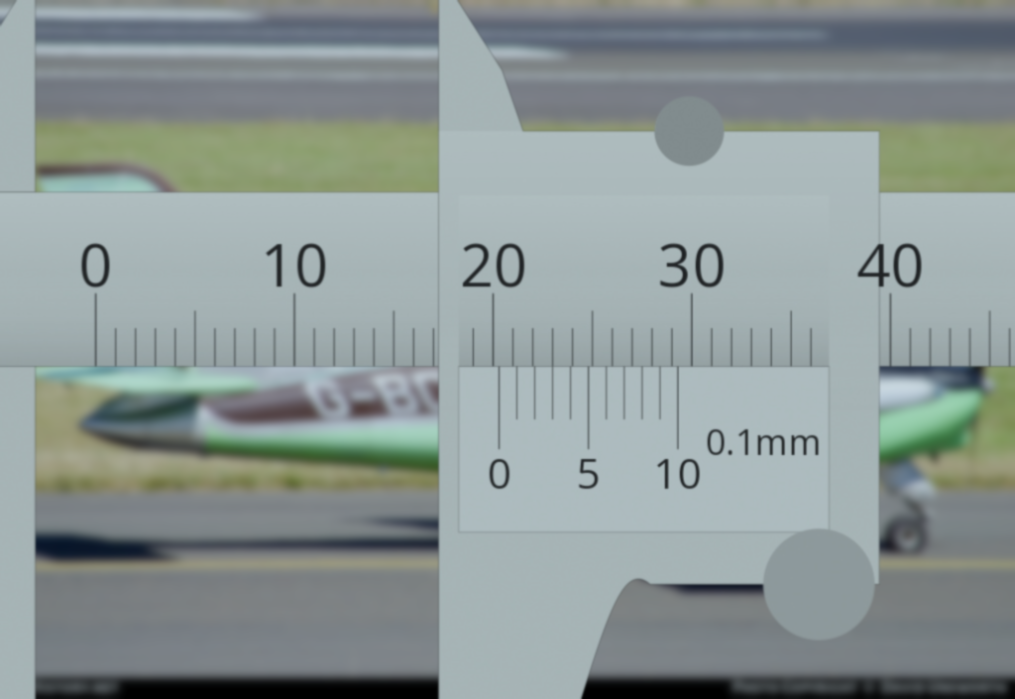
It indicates 20.3 mm
